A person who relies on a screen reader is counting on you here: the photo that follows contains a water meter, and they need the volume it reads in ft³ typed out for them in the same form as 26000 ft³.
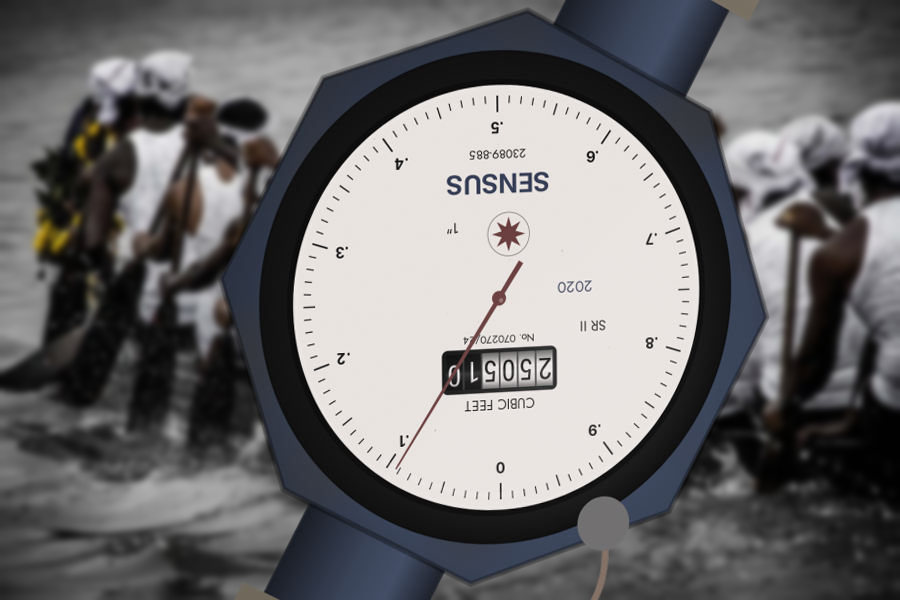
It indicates 250510.09 ft³
